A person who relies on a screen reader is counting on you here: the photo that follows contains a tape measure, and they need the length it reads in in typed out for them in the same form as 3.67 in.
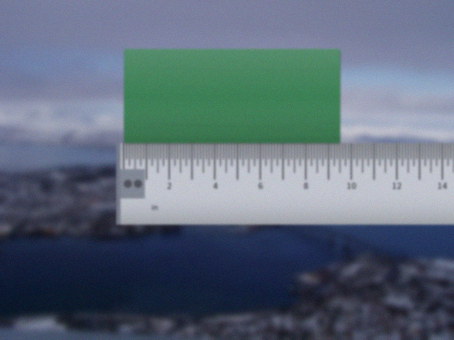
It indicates 9.5 in
